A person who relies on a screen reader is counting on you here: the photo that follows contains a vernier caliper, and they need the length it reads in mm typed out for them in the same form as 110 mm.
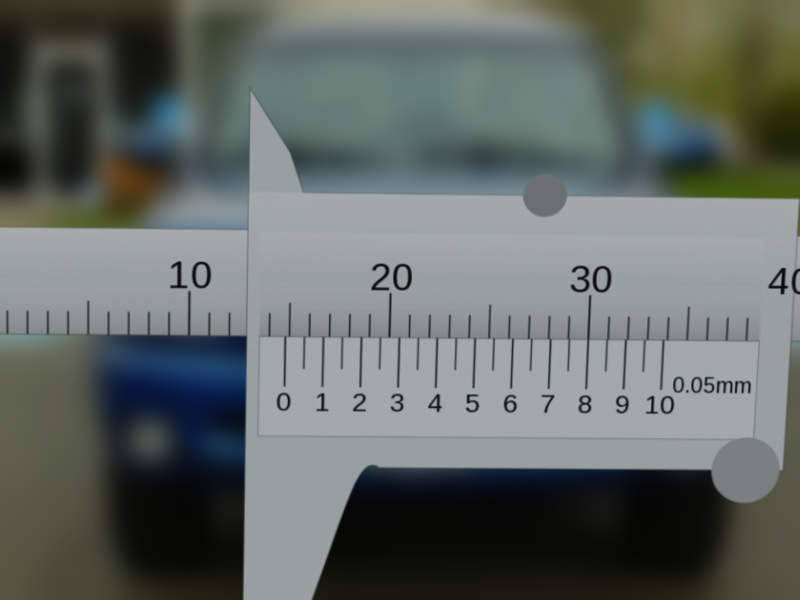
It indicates 14.8 mm
